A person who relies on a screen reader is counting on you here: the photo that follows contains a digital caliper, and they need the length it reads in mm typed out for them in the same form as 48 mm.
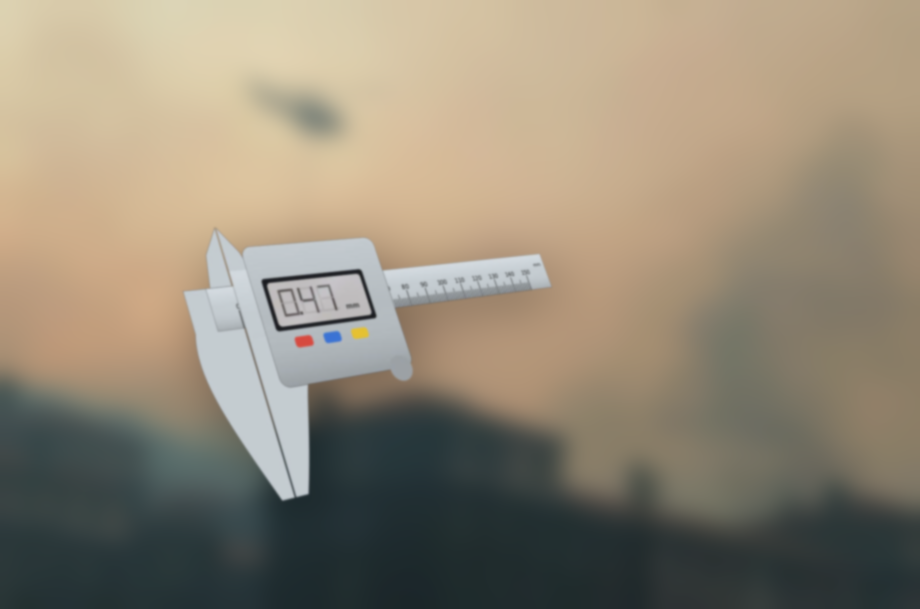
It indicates 0.47 mm
